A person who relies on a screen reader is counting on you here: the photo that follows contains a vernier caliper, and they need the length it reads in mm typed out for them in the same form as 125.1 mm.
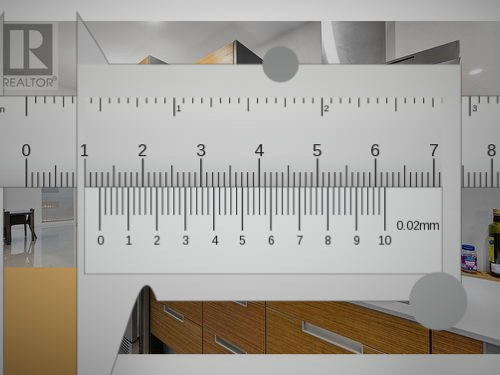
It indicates 12.6 mm
